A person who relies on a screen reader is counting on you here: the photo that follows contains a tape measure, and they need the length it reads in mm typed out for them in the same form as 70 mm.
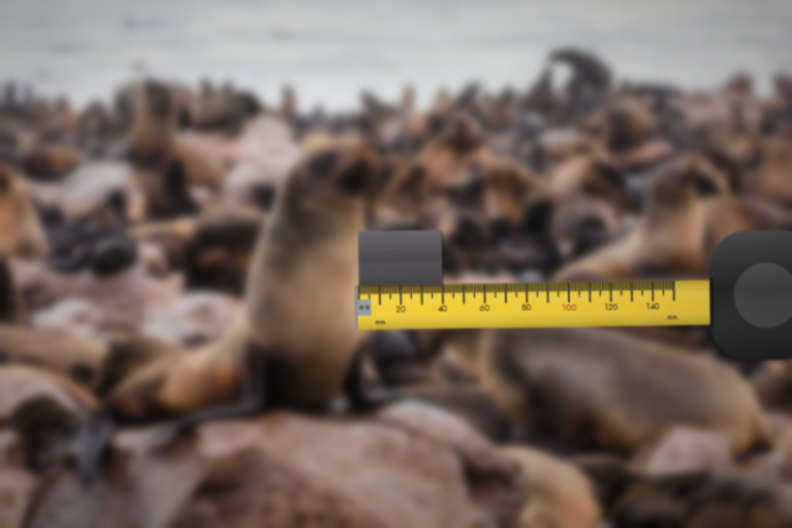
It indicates 40 mm
